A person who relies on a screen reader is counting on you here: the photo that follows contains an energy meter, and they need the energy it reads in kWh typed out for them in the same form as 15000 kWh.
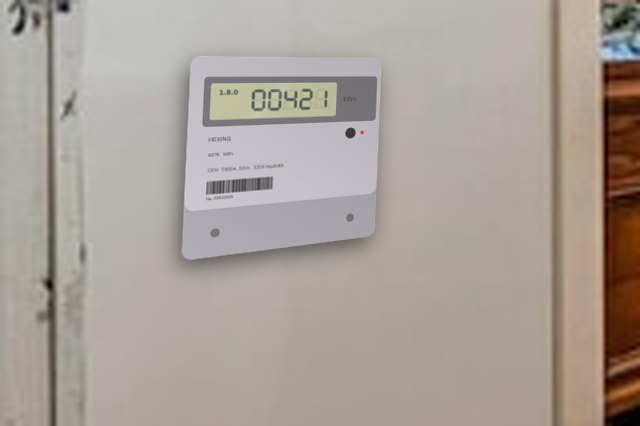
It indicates 421 kWh
